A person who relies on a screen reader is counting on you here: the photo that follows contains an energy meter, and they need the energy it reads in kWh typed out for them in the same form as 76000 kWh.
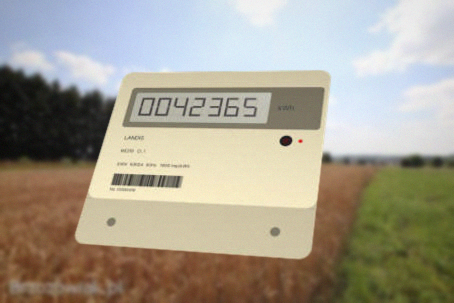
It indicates 42365 kWh
